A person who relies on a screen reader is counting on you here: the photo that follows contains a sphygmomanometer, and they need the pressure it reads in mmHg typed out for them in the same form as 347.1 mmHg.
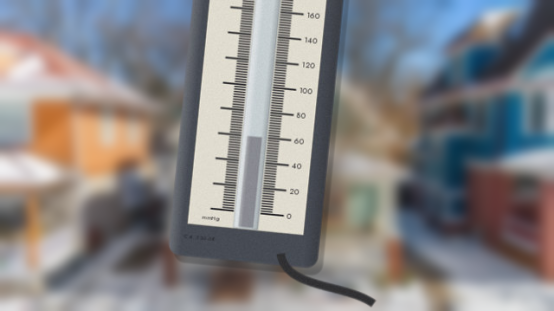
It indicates 60 mmHg
